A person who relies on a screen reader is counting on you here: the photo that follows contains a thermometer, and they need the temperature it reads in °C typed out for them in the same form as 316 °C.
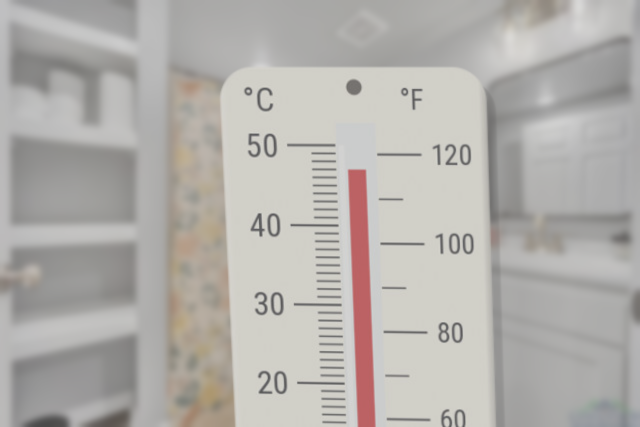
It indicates 47 °C
